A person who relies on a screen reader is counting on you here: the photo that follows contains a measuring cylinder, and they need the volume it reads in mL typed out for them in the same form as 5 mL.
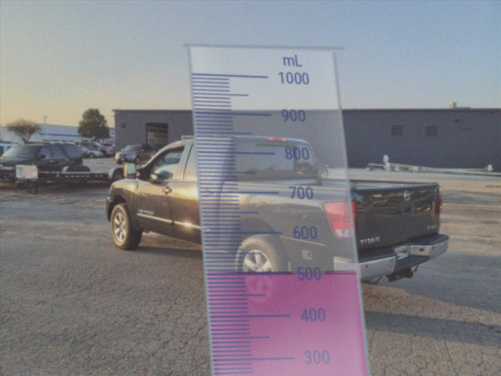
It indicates 500 mL
